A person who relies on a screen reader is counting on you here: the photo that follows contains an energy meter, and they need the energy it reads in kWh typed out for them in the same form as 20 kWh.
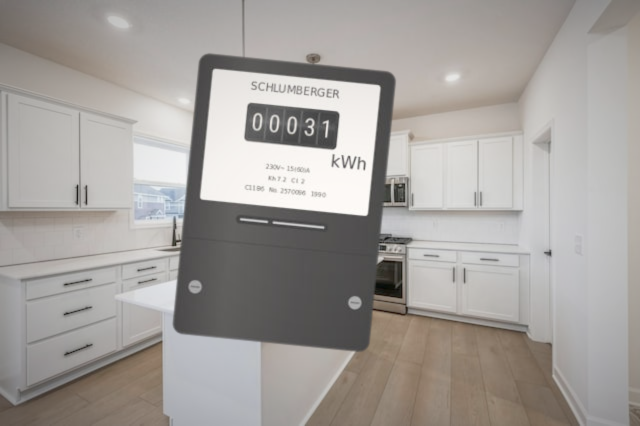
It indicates 31 kWh
